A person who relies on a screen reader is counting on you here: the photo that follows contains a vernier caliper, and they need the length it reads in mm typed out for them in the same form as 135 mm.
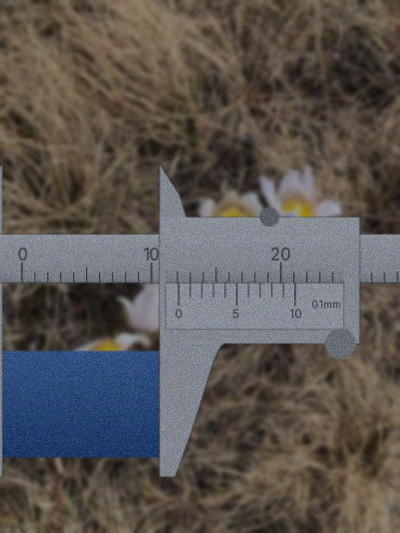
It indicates 12.1 mm
